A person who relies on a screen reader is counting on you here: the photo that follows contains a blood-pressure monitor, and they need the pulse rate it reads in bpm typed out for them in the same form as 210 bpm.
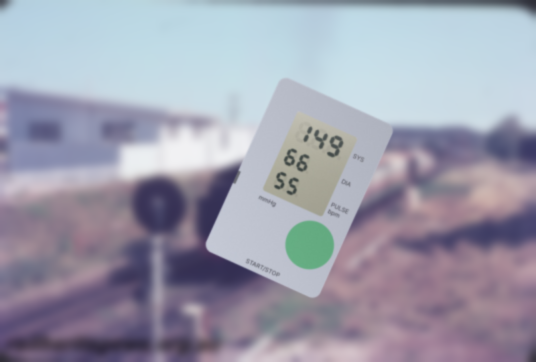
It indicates 55 bpm
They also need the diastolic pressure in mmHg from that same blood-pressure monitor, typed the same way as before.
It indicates 66 mmHg
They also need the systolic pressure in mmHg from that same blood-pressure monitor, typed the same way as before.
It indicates 149 mmHg
